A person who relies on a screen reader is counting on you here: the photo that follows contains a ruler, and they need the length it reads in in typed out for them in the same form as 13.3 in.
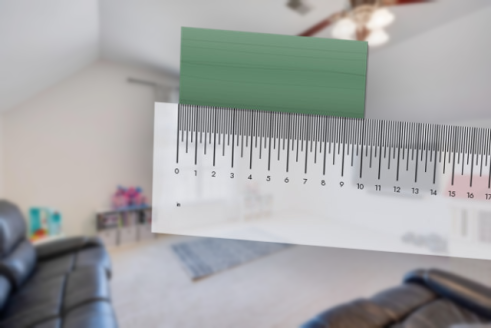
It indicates 10 in
